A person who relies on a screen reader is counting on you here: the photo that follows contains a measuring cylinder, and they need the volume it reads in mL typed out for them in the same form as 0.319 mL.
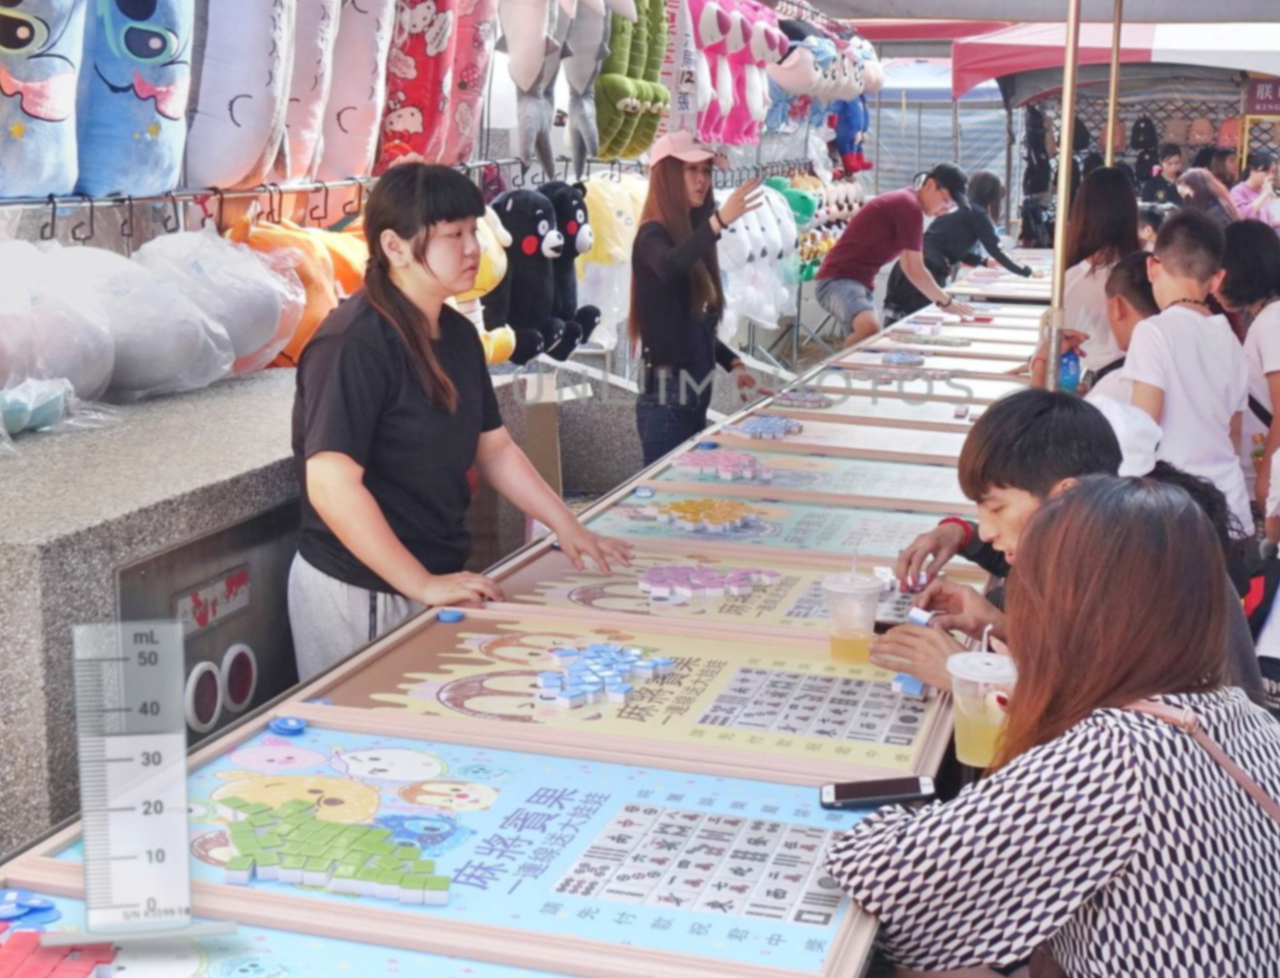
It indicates 35 mL
